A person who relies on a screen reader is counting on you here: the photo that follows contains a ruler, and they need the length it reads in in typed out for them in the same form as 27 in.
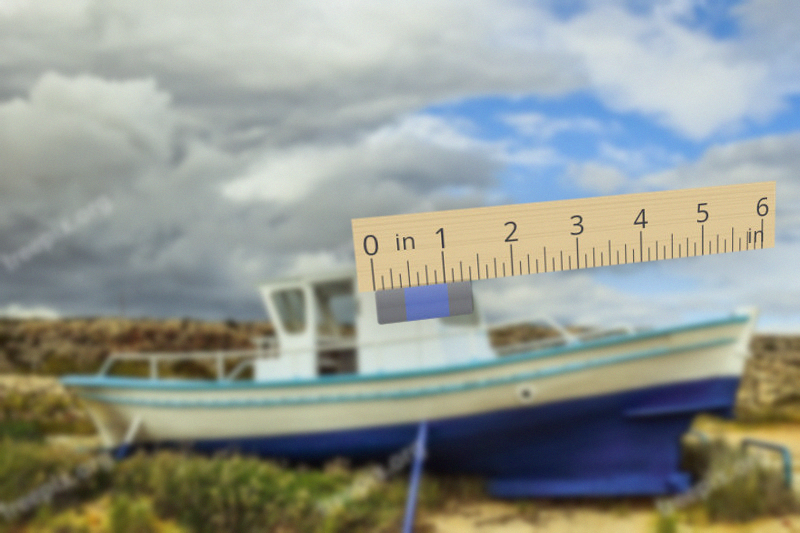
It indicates 1.375 in
